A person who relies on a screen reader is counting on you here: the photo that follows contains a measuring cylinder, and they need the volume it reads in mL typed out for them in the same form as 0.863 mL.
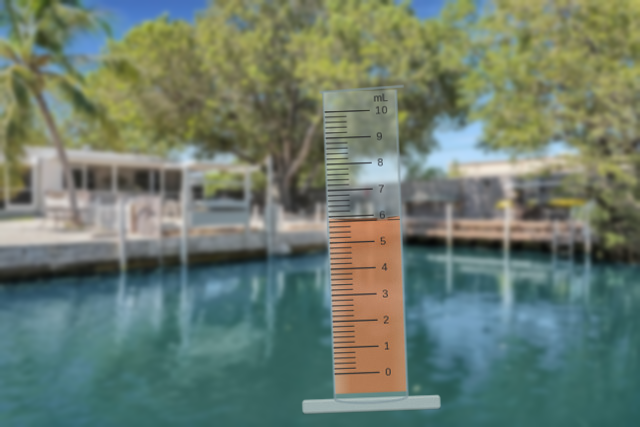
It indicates 5.8 mL
